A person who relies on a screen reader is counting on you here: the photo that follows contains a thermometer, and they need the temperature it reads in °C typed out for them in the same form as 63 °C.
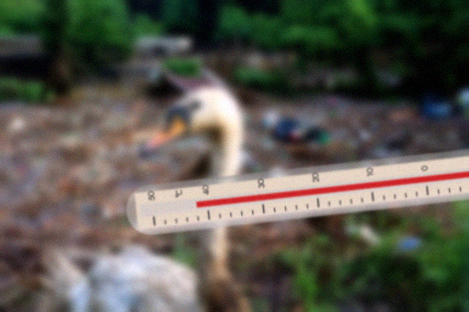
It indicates 42 °C
